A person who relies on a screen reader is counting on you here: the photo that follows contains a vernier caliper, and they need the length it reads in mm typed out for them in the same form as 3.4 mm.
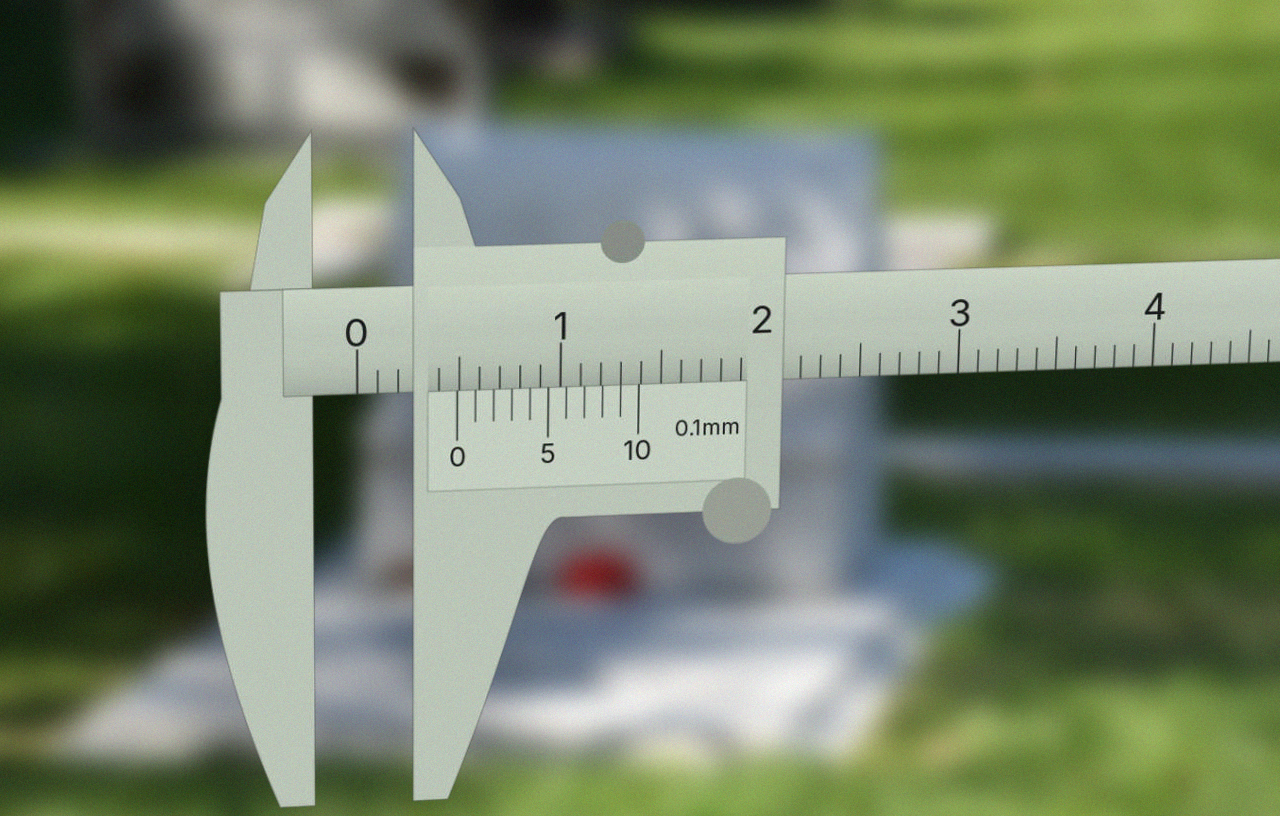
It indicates 4.9 mm
